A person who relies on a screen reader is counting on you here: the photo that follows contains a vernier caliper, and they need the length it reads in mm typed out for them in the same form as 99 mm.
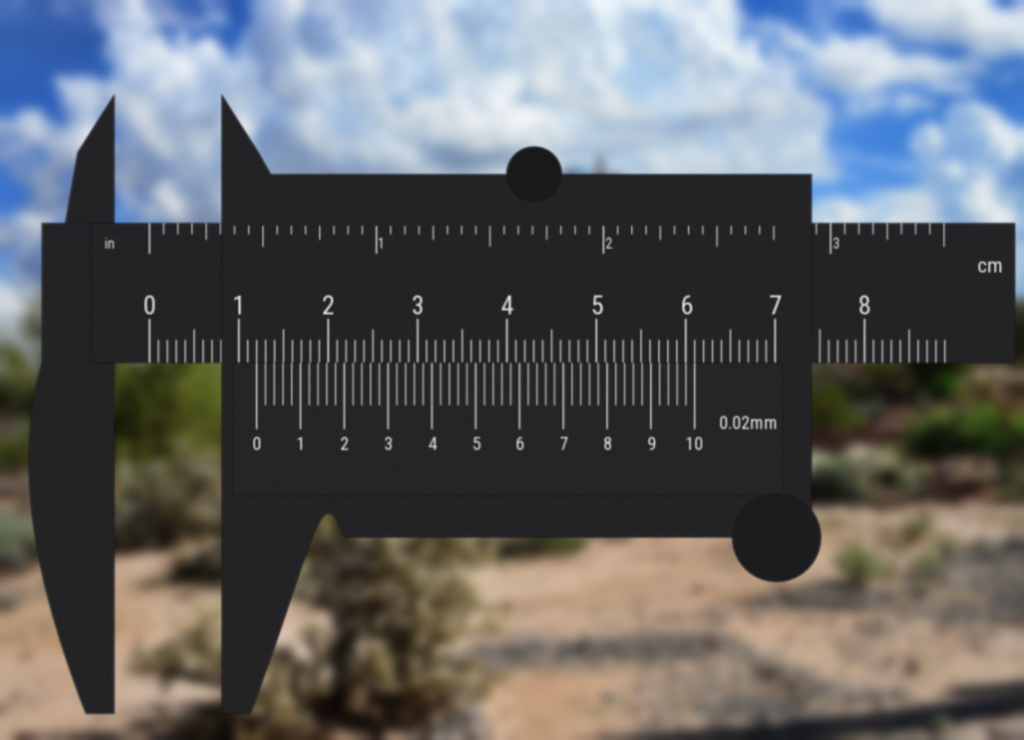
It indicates 12.0 mm
